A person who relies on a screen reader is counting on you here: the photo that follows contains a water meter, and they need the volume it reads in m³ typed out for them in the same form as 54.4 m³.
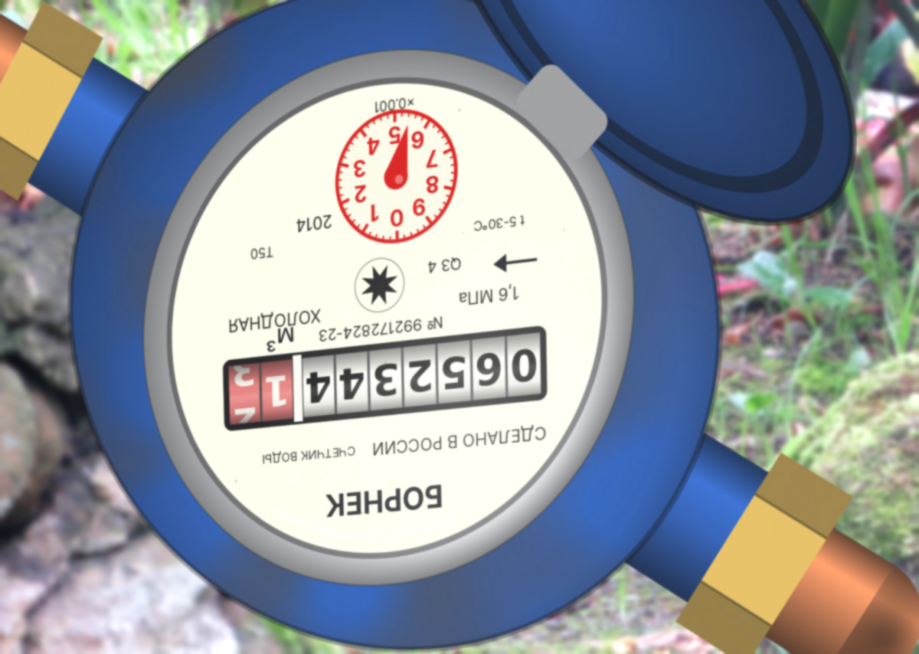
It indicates 652344.125 m³
